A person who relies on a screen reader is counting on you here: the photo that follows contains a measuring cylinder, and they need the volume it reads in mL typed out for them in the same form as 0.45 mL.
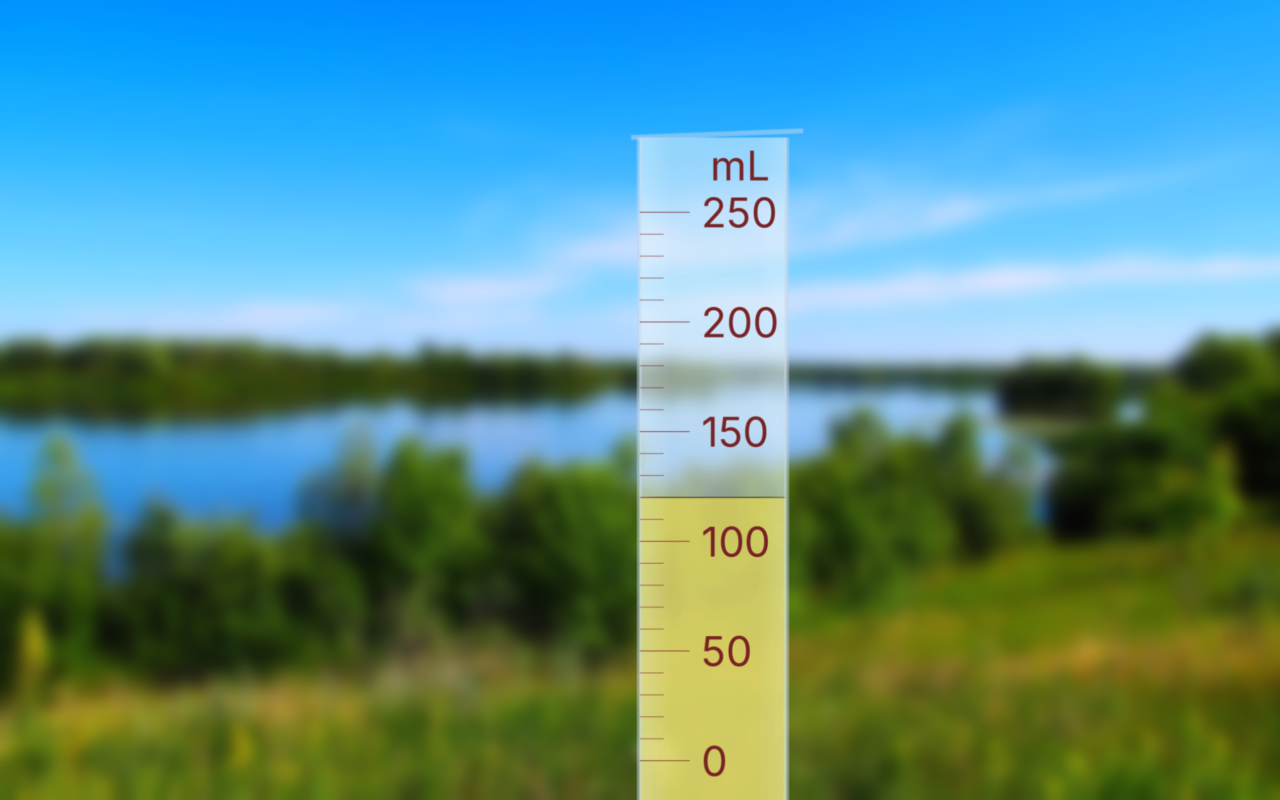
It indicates 120 mL
